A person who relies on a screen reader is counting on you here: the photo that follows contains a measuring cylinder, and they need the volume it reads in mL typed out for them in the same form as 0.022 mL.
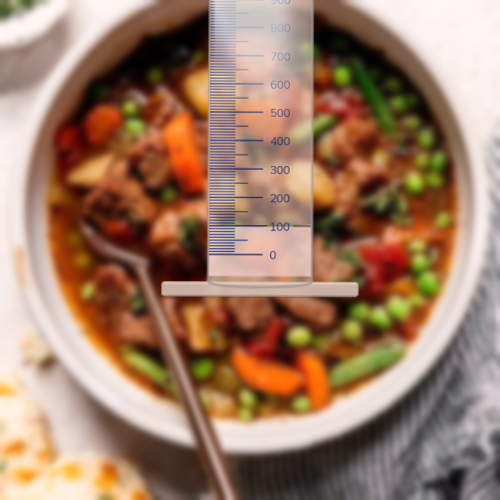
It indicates 100 mL
